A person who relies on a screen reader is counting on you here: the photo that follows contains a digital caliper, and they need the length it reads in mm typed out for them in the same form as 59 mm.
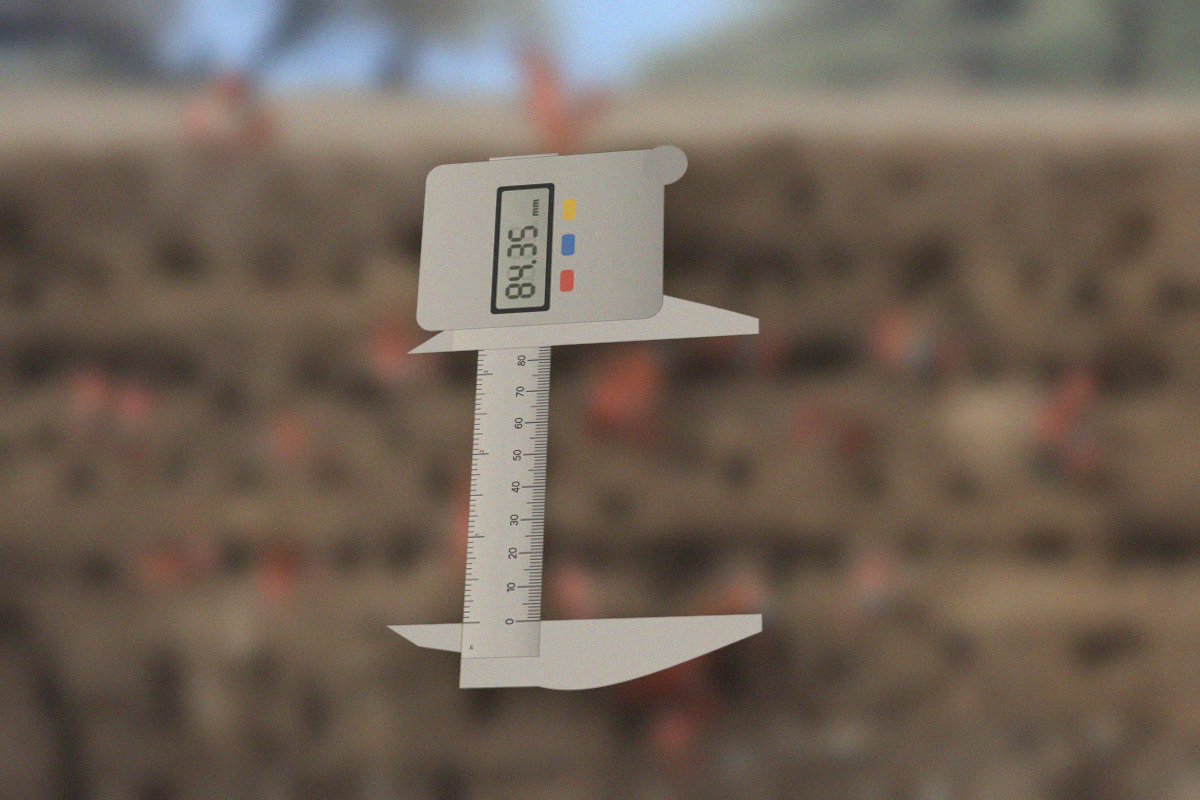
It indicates 84.35 mm
